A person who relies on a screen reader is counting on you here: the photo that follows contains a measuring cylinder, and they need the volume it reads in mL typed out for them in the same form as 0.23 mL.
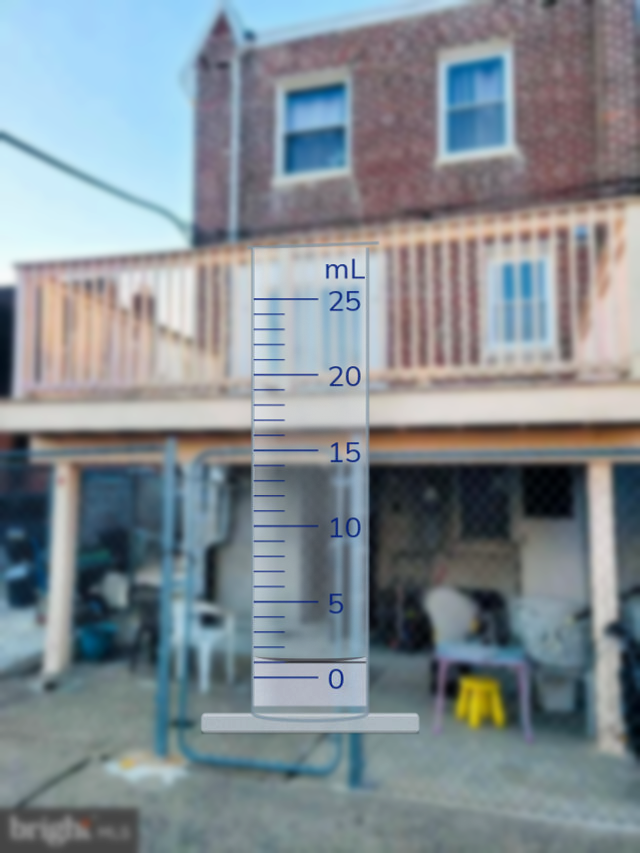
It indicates 1 mL
